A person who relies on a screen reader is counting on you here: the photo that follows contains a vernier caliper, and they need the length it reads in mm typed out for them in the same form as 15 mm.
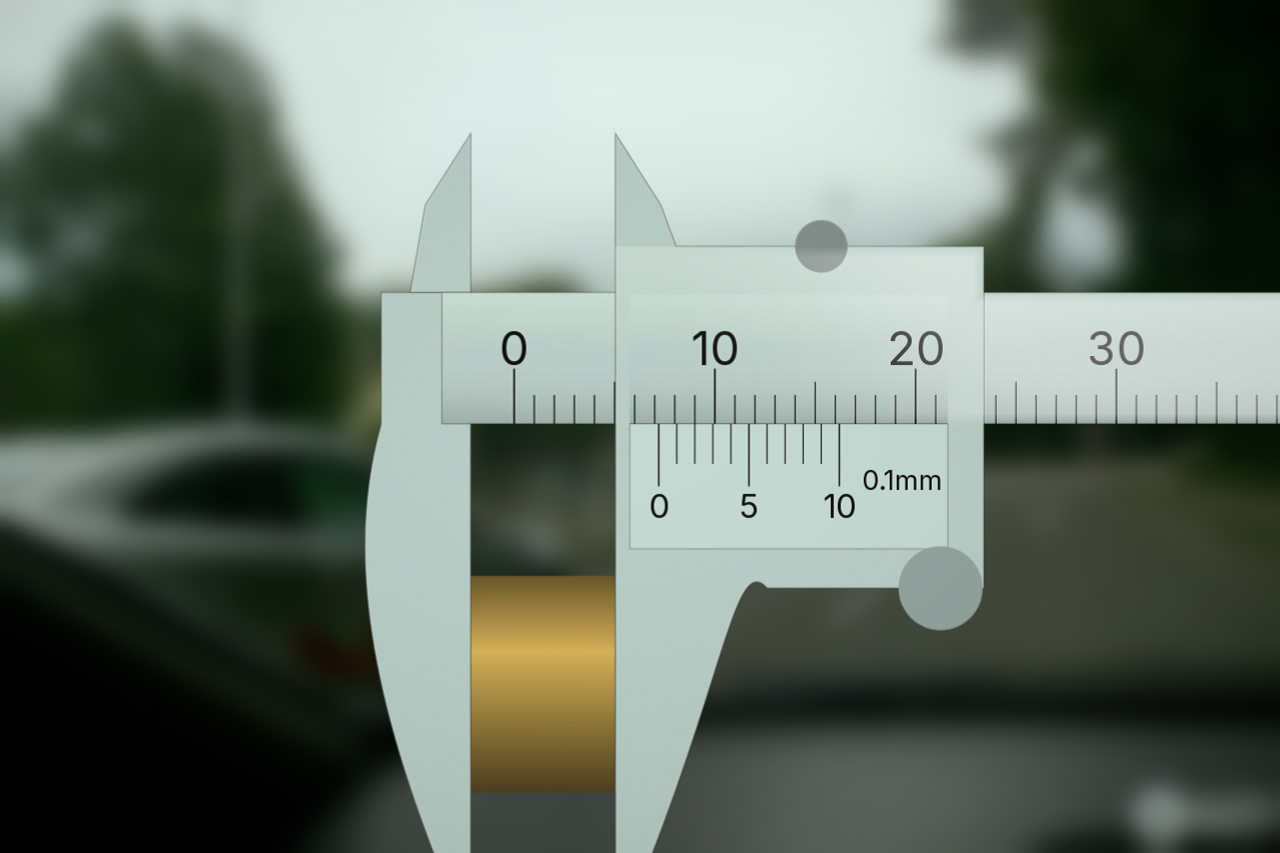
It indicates 7.2 mm
